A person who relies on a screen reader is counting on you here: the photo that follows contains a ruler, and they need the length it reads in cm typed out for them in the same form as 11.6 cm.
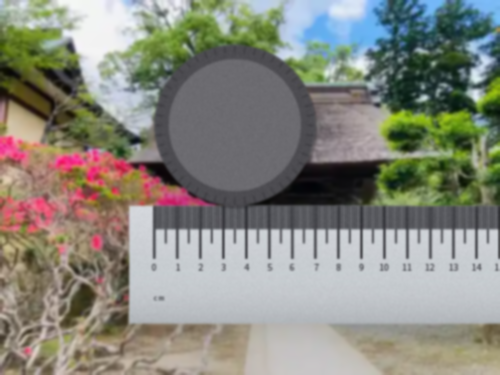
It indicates 7 cm
